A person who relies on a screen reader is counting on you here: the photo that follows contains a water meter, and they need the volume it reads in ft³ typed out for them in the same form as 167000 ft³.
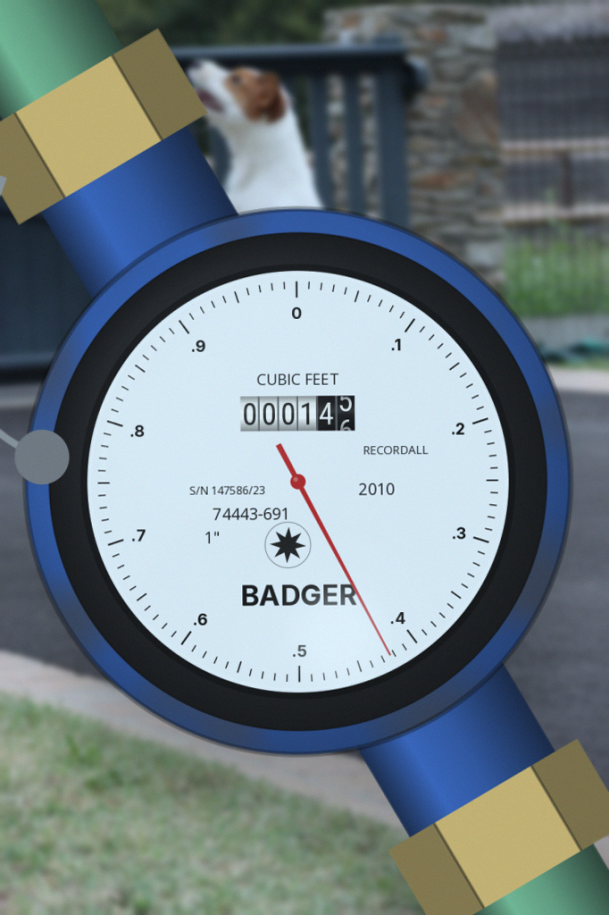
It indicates 145.42 ft³
